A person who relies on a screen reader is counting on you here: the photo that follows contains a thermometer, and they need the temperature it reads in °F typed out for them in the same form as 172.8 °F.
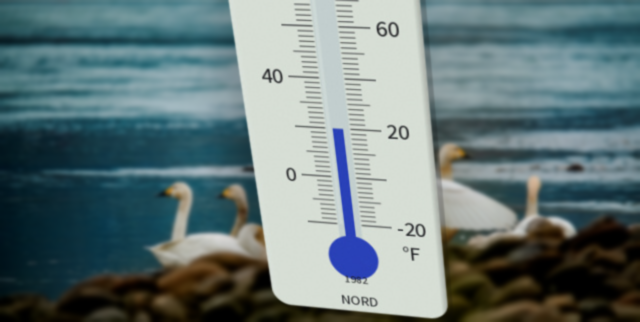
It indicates 20 °F
